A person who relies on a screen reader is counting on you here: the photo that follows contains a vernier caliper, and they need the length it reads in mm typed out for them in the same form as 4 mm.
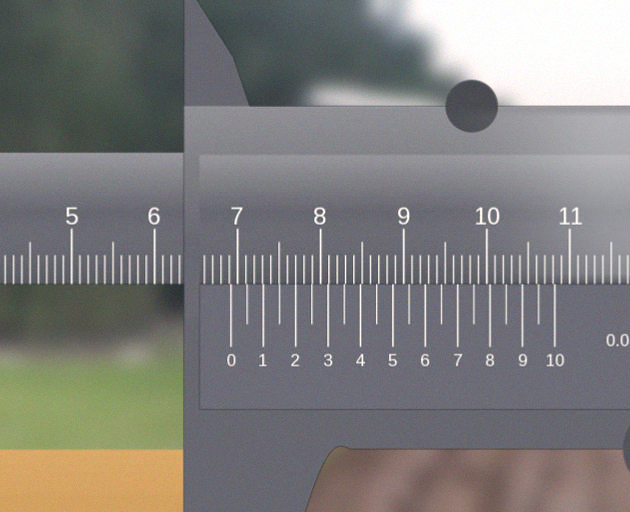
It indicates 69.2 mm
